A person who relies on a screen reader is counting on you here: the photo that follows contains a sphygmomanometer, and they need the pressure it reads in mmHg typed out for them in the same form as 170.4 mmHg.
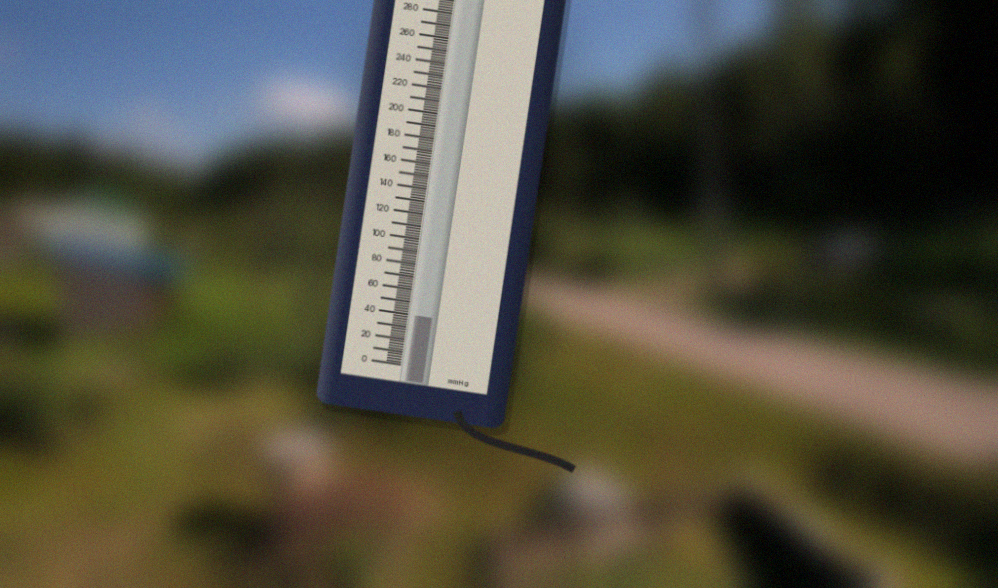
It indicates 40 mmHg
